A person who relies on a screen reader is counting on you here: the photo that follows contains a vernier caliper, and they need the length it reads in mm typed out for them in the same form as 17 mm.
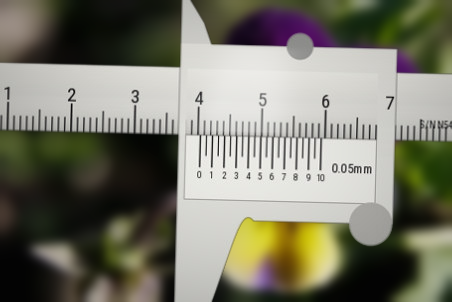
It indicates 40.4 mm
